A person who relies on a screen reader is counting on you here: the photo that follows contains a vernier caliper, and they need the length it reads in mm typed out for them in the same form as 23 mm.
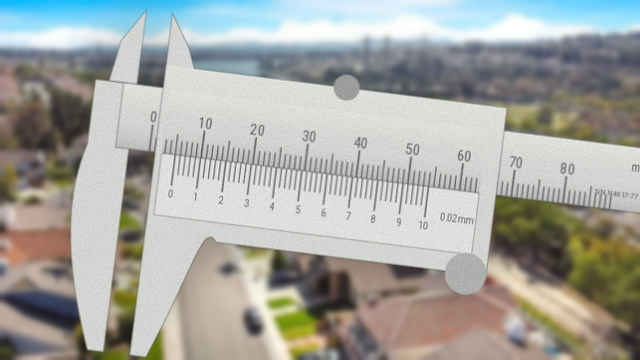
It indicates 5.0 mm
